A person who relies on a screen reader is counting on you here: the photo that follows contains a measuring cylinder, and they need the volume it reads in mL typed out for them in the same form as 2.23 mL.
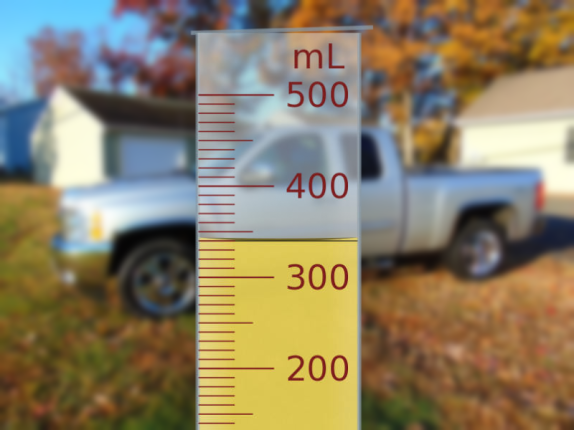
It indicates 340 mL
